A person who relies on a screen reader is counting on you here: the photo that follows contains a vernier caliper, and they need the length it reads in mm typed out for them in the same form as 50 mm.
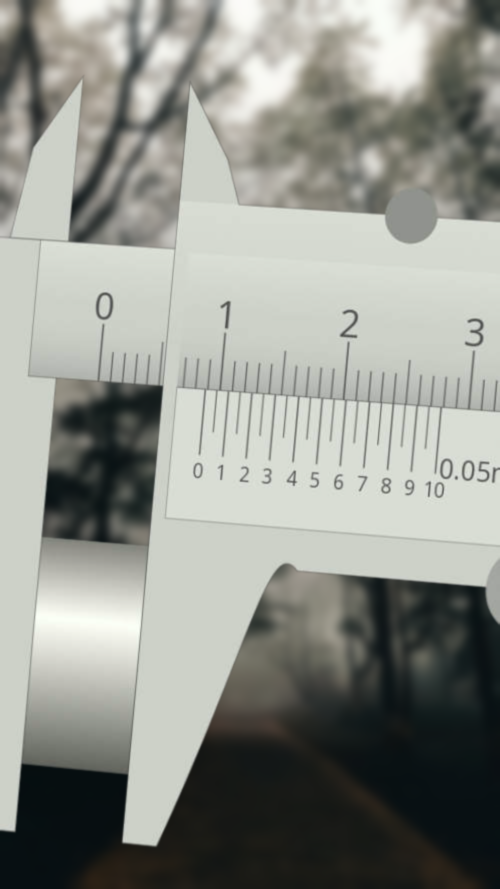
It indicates 8.8 mm
